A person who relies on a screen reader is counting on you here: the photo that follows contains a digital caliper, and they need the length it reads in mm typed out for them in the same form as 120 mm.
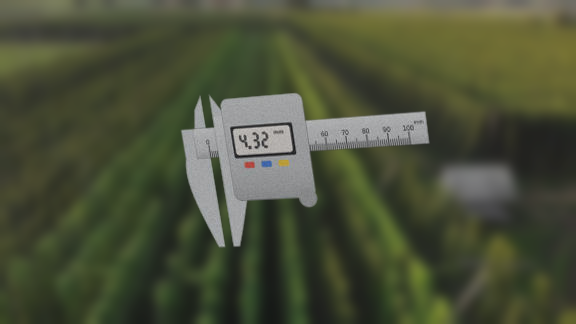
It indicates 4.32 mm
